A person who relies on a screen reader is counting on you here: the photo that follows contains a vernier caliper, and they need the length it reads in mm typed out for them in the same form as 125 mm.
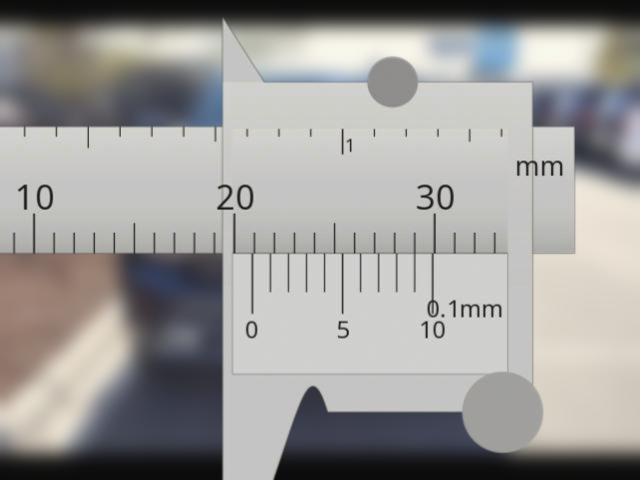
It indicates 20.9 mm
